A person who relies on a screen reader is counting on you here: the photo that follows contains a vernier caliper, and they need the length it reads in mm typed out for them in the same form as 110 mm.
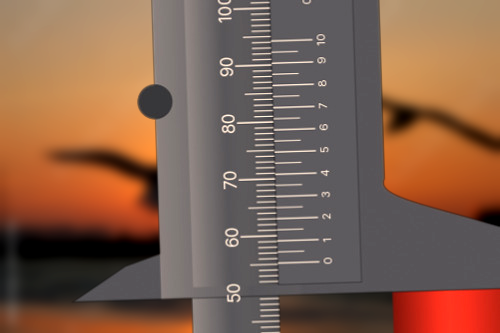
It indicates 55.2 mm
